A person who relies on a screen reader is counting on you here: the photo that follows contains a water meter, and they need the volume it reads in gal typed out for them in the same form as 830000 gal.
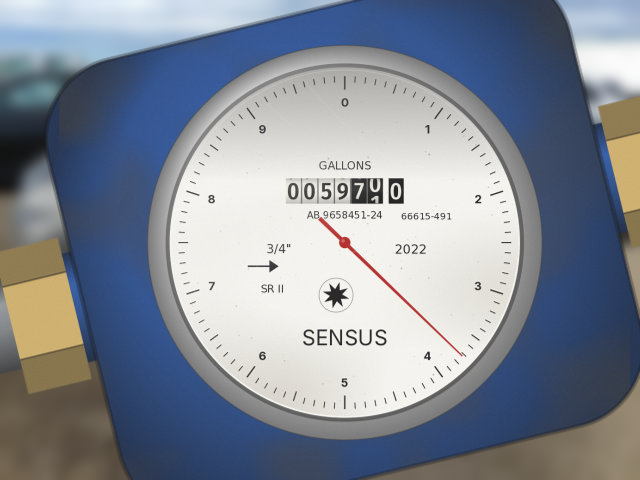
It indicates 59703.7 gal
